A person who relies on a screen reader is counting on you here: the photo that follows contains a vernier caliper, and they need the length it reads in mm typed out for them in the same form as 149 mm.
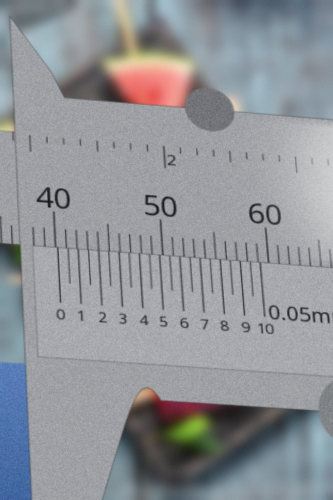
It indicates 40.2 mm
